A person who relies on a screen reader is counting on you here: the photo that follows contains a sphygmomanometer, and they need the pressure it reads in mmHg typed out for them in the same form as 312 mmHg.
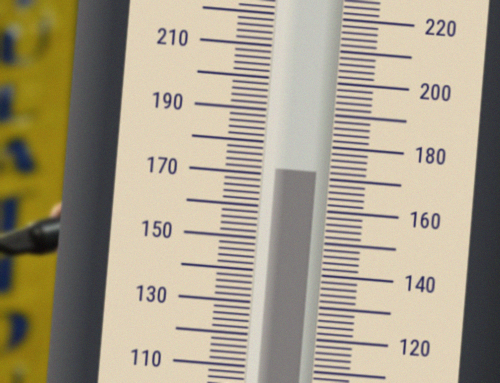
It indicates 172 mmHg
